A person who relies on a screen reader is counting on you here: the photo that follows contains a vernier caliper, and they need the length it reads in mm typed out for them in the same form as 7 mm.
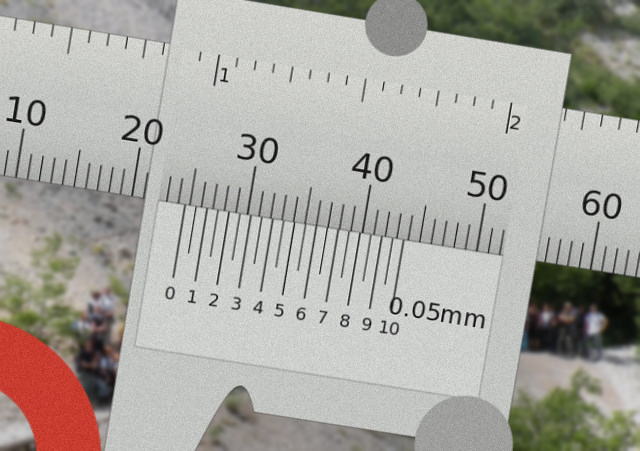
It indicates 24.6 mm
